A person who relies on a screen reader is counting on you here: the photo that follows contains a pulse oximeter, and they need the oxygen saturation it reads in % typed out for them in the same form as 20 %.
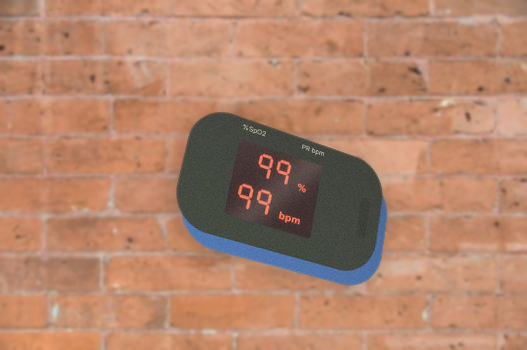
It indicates 99 %
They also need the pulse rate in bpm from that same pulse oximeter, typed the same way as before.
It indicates 99 bpm
